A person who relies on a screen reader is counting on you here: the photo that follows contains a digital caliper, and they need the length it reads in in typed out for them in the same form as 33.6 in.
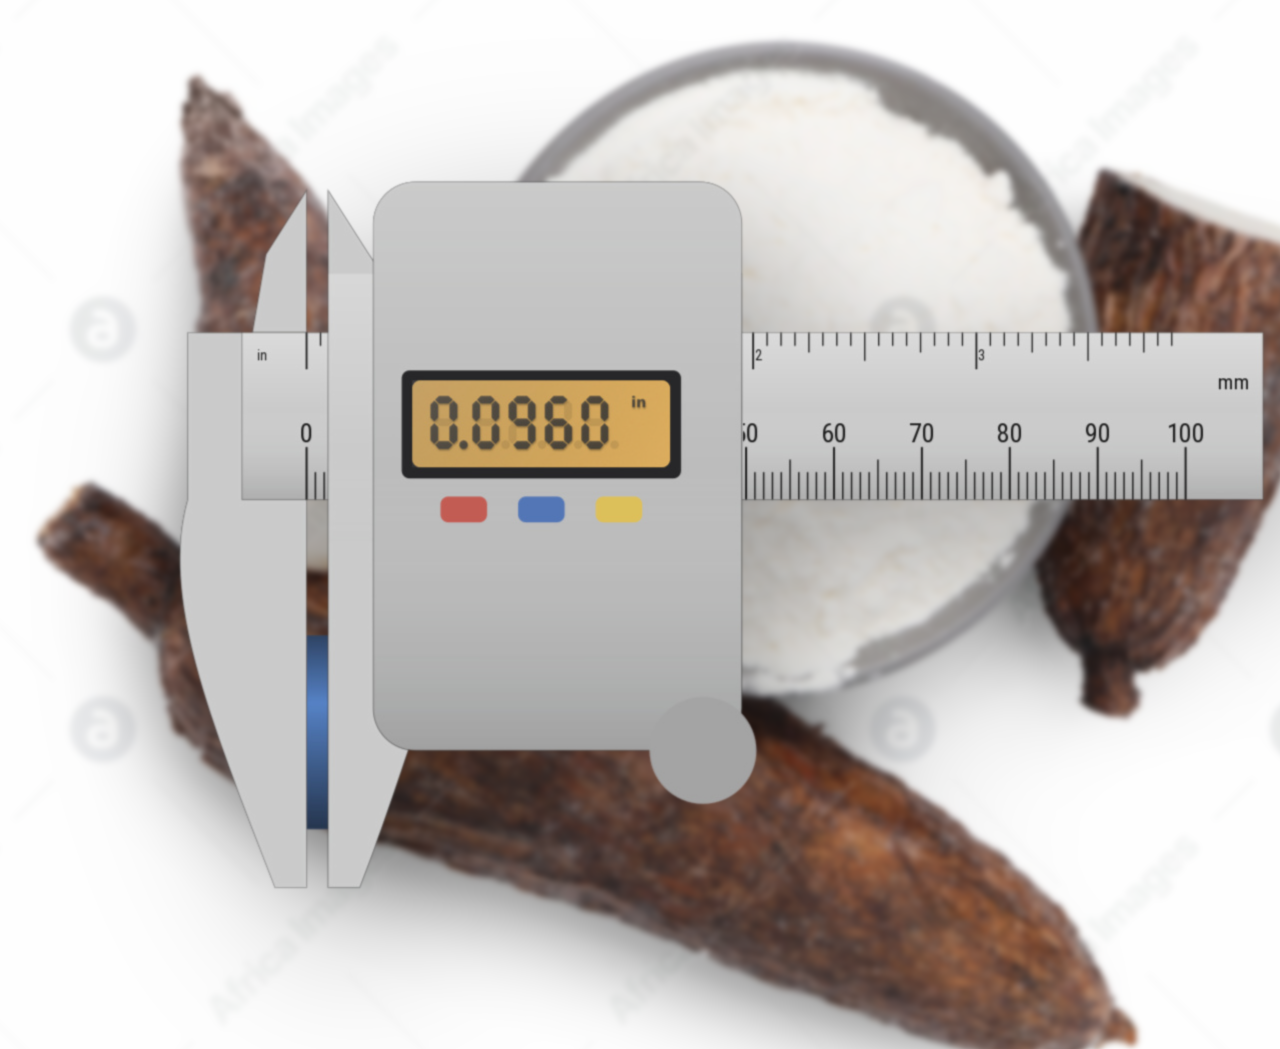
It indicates 0.0960 in
